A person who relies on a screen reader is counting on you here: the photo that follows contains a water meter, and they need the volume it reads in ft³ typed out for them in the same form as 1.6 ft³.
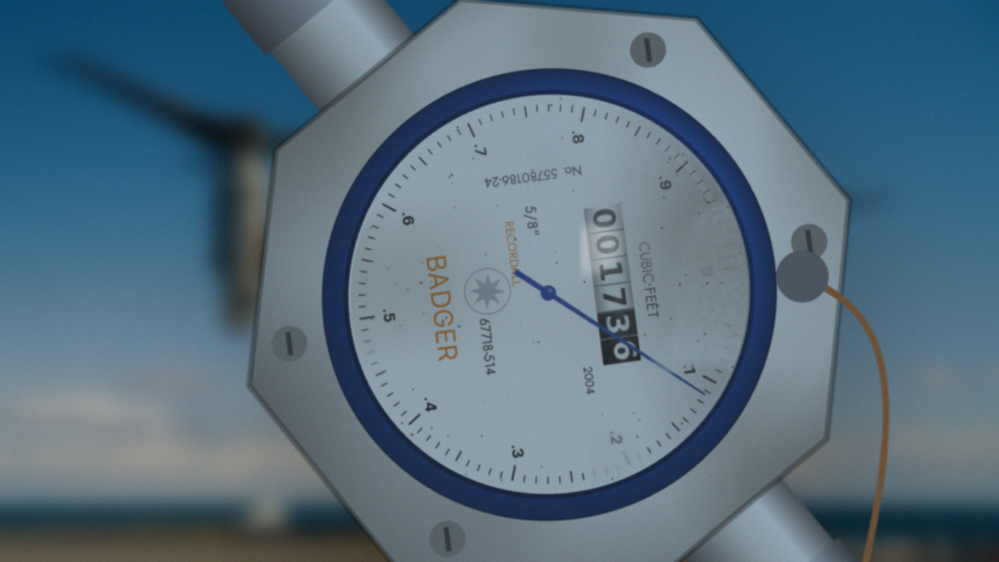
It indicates 1736.11 ft³
